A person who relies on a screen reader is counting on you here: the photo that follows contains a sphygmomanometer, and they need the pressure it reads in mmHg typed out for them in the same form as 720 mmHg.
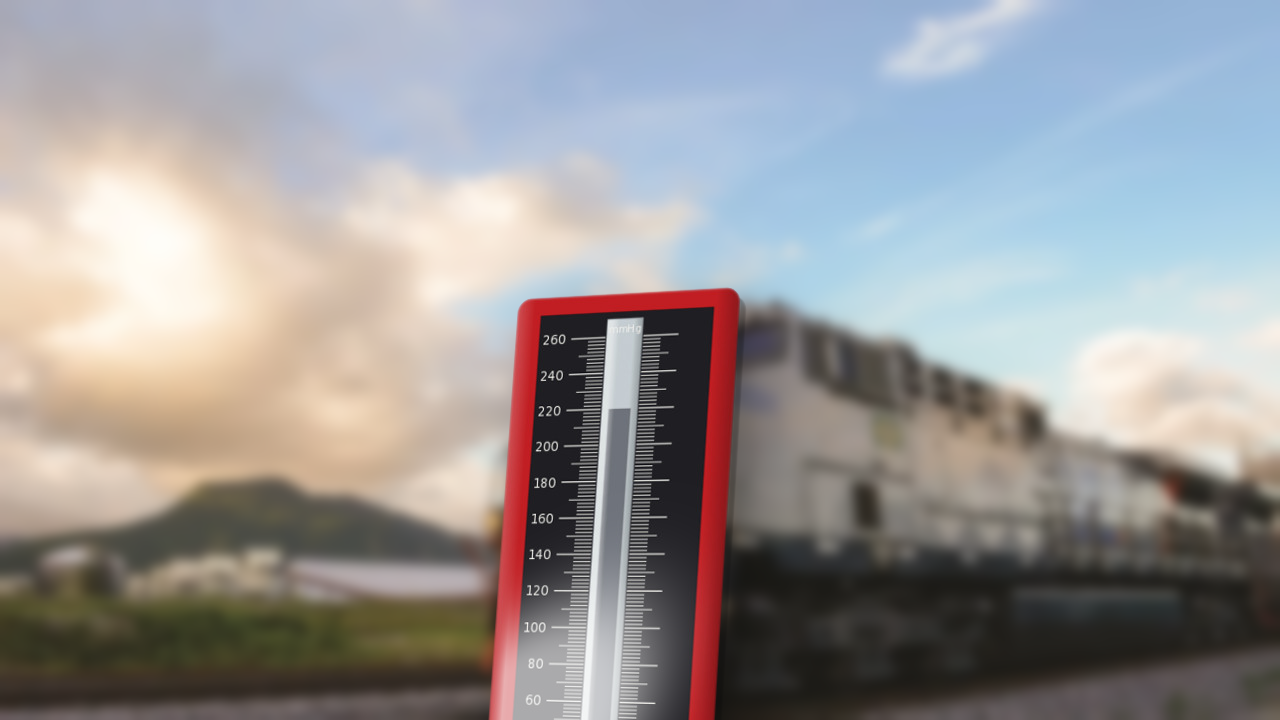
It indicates 220 mmHg
